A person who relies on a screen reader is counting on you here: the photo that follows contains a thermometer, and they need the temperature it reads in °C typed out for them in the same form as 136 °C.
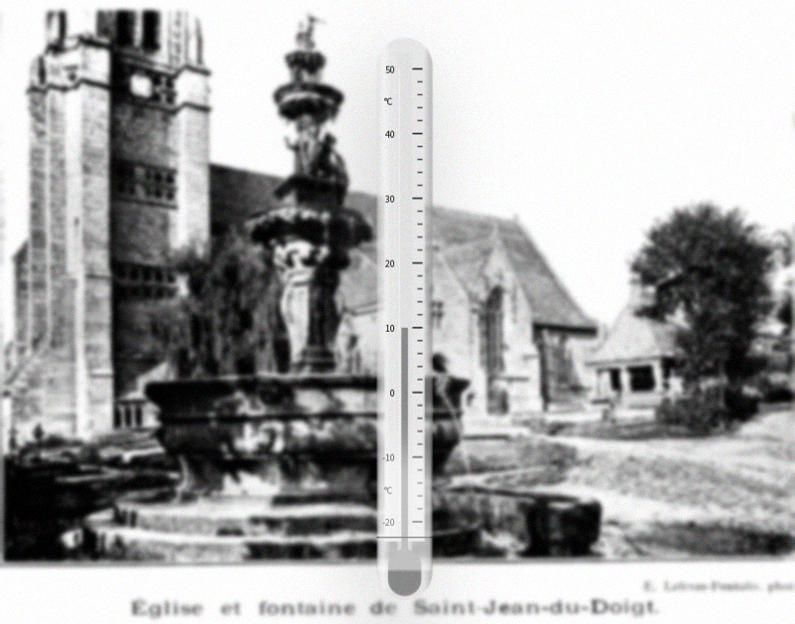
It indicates 10 °C
